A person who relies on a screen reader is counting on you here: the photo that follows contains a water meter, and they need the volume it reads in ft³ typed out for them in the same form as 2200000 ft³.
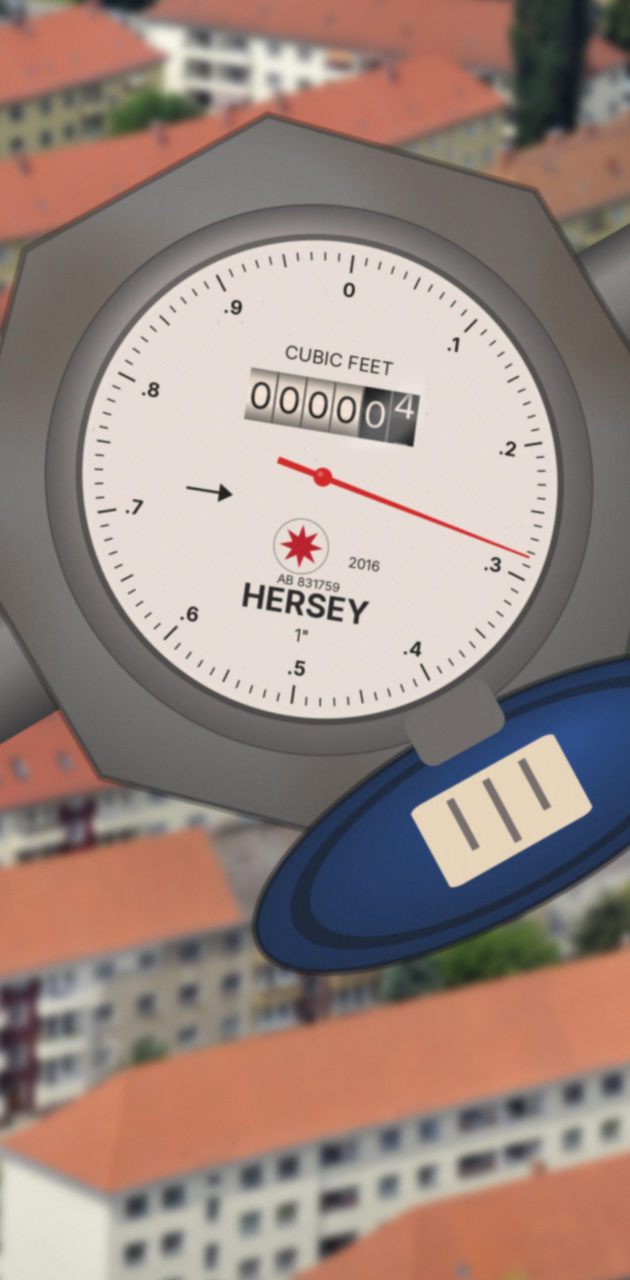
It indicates 4.28 ft³
